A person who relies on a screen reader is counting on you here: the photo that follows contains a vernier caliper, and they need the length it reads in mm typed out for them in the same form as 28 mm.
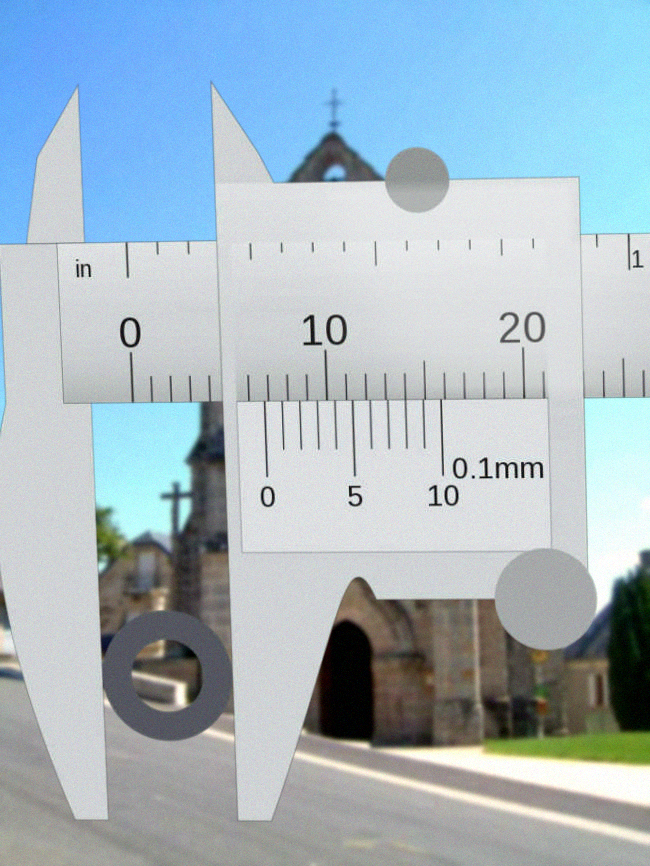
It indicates 6.8 mm
